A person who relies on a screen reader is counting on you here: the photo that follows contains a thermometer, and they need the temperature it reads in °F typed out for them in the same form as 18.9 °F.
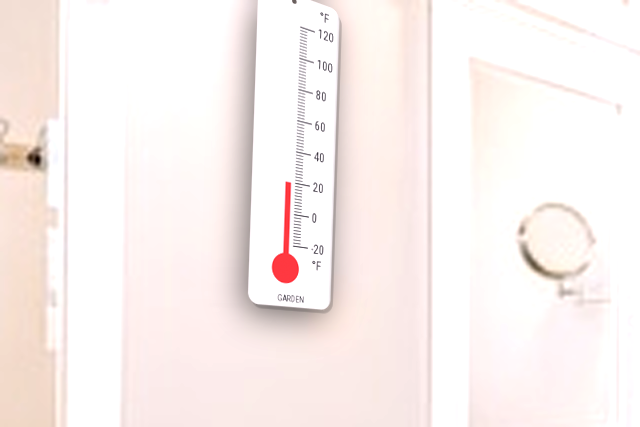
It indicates 20 °F
